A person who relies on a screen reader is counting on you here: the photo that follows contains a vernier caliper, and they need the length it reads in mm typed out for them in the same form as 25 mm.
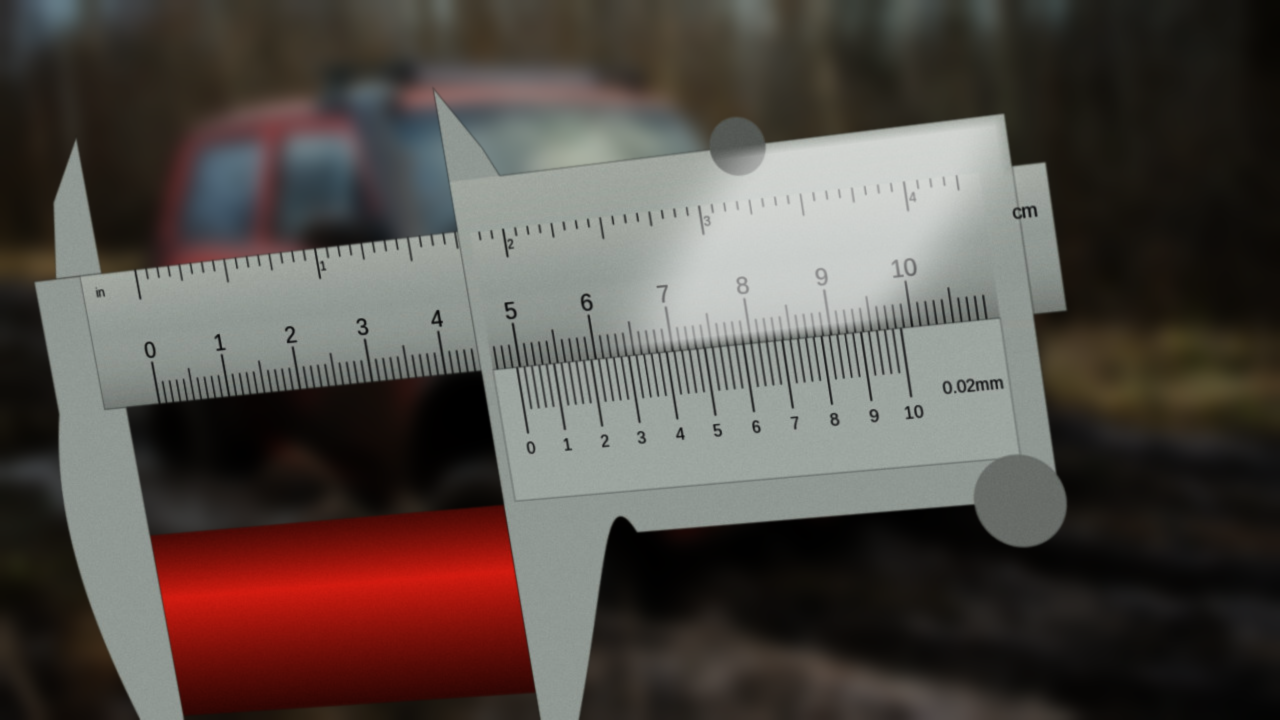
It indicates 49.6 mm
